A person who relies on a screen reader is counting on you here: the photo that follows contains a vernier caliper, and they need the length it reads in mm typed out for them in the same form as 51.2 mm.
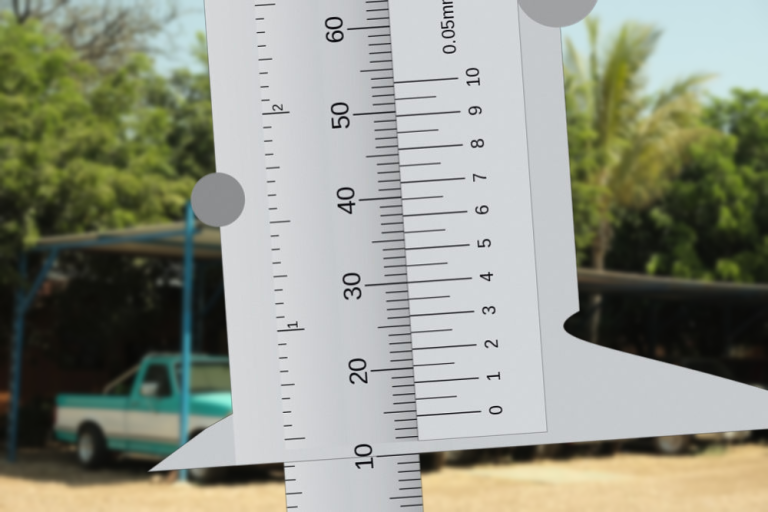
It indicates 14.4 mm
